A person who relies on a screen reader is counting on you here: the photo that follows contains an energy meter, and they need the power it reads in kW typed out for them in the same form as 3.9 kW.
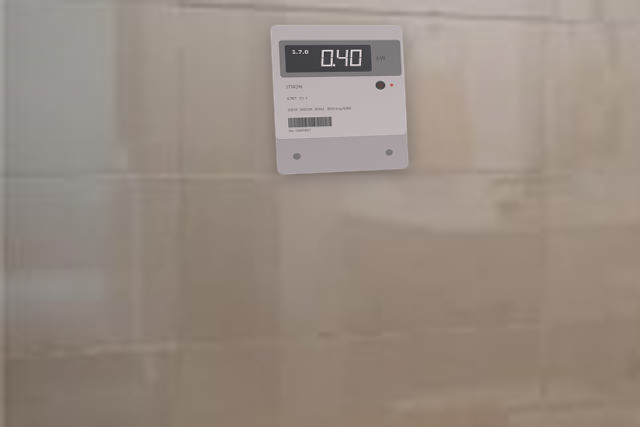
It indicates 0.40 kW
